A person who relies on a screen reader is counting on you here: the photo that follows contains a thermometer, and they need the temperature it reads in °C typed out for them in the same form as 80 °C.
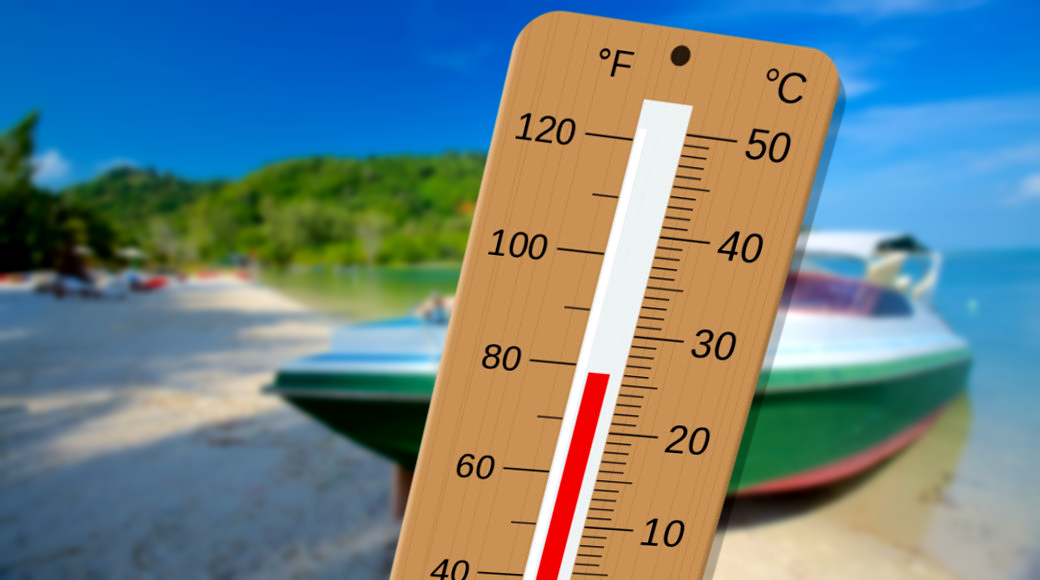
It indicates 26 °C
